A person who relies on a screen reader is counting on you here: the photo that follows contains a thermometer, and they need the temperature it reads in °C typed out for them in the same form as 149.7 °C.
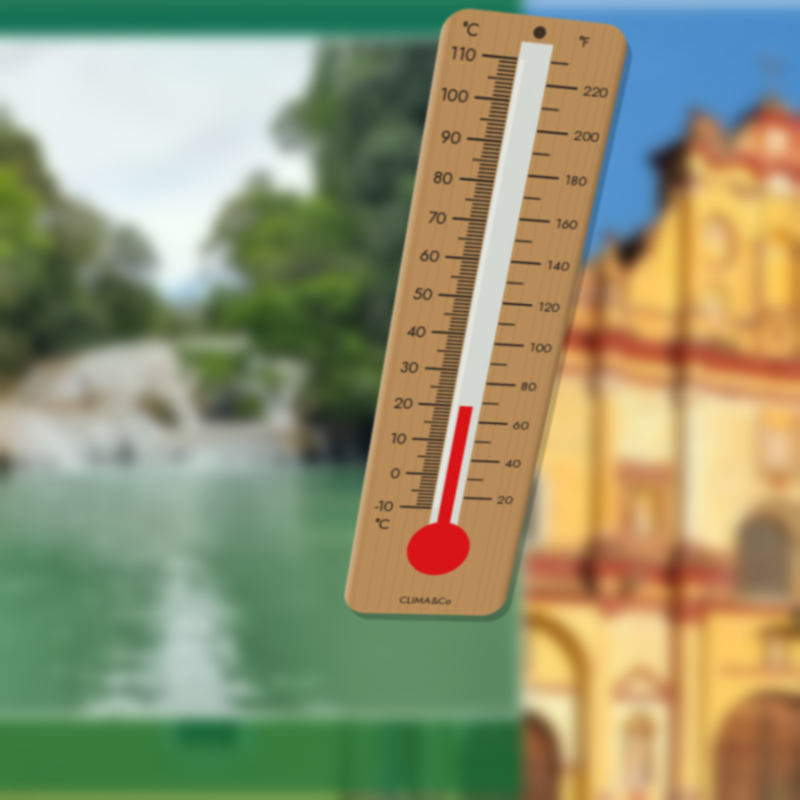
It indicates 20 °C
